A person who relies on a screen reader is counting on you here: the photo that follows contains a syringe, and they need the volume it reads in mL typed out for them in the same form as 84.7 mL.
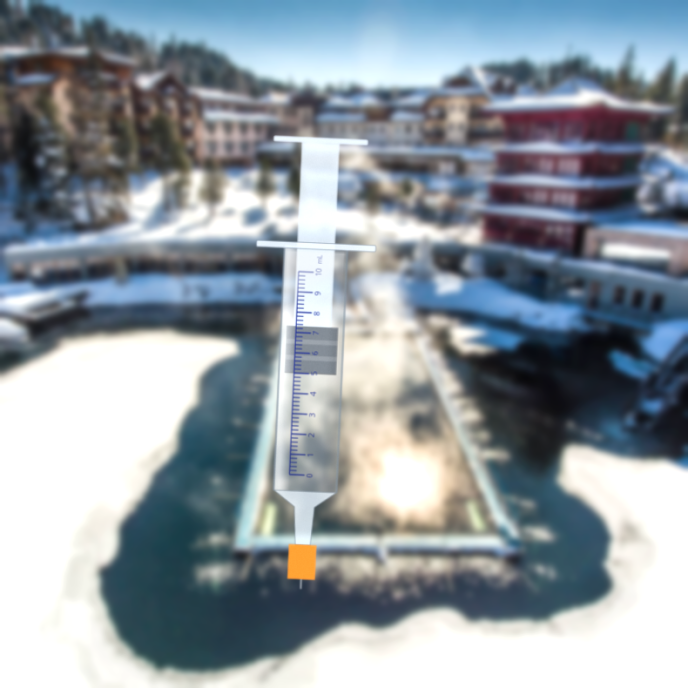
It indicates 5 mL
